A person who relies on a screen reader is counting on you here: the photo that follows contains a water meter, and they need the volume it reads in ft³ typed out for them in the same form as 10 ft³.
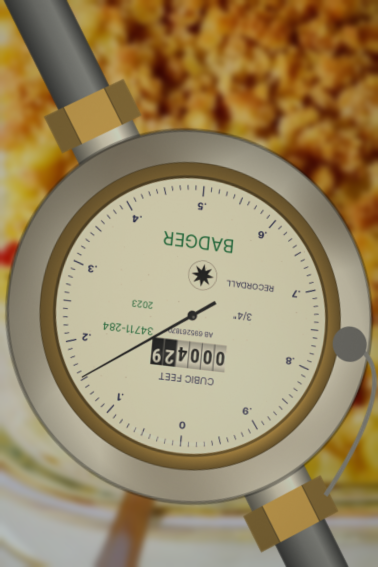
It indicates 429.15 ft³
